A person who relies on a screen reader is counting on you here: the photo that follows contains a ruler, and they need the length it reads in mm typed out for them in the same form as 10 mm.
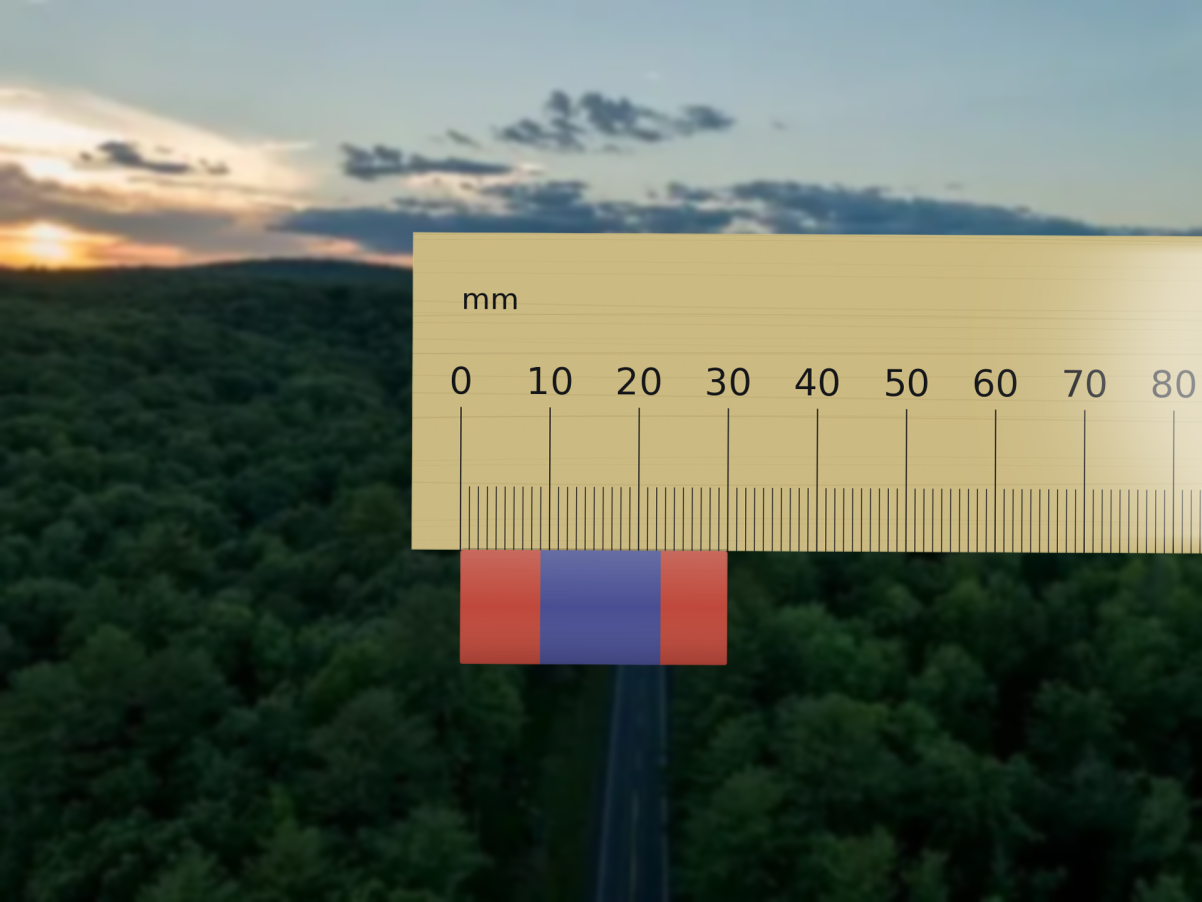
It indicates 30 mm
